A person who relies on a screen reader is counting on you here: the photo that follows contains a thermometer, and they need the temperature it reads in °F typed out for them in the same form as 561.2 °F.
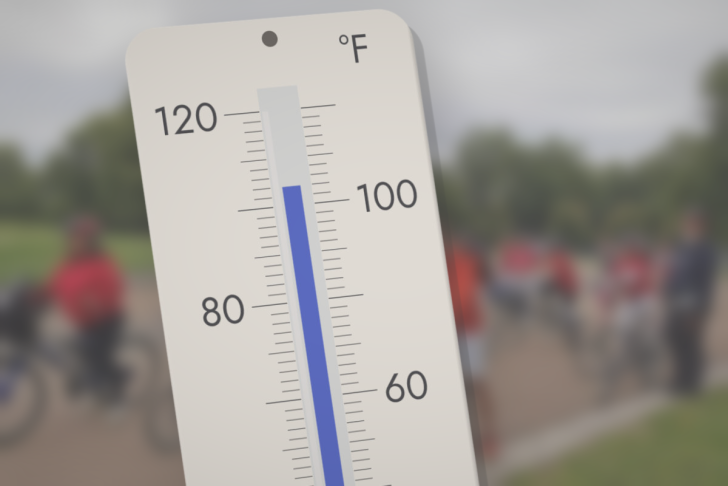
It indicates 104 °F
